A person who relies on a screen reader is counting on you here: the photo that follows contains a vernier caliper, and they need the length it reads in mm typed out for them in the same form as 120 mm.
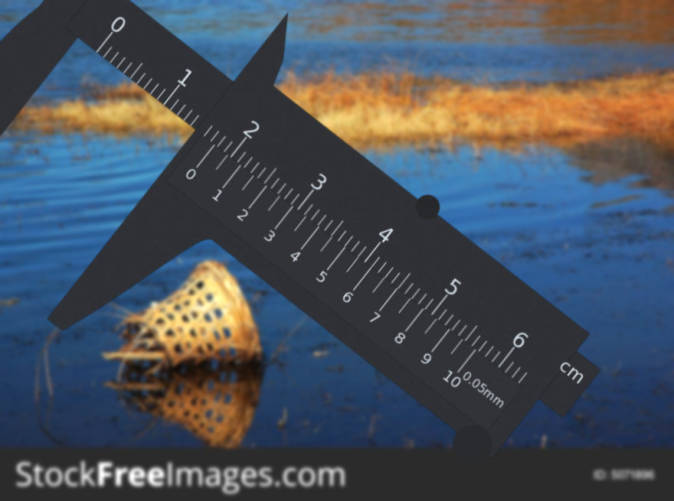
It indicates 17.6 mm
